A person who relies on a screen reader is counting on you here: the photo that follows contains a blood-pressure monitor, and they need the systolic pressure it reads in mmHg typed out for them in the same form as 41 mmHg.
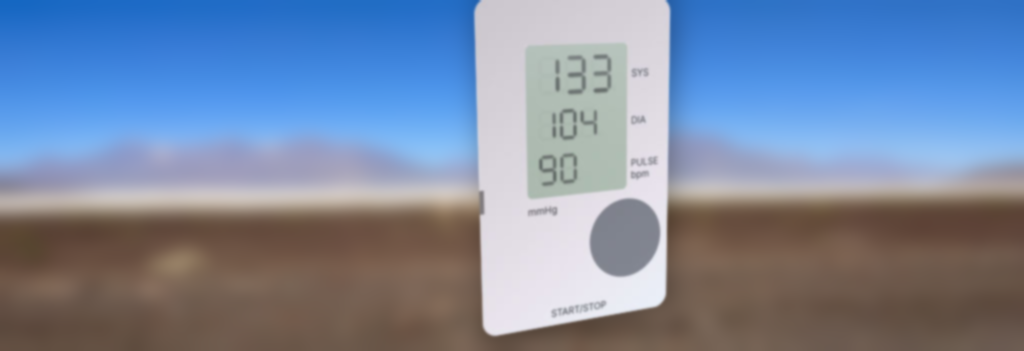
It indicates 133 mmHg
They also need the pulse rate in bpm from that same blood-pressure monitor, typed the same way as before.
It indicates 90 bpm
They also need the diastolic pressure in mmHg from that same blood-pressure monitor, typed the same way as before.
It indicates 104 mmHg
